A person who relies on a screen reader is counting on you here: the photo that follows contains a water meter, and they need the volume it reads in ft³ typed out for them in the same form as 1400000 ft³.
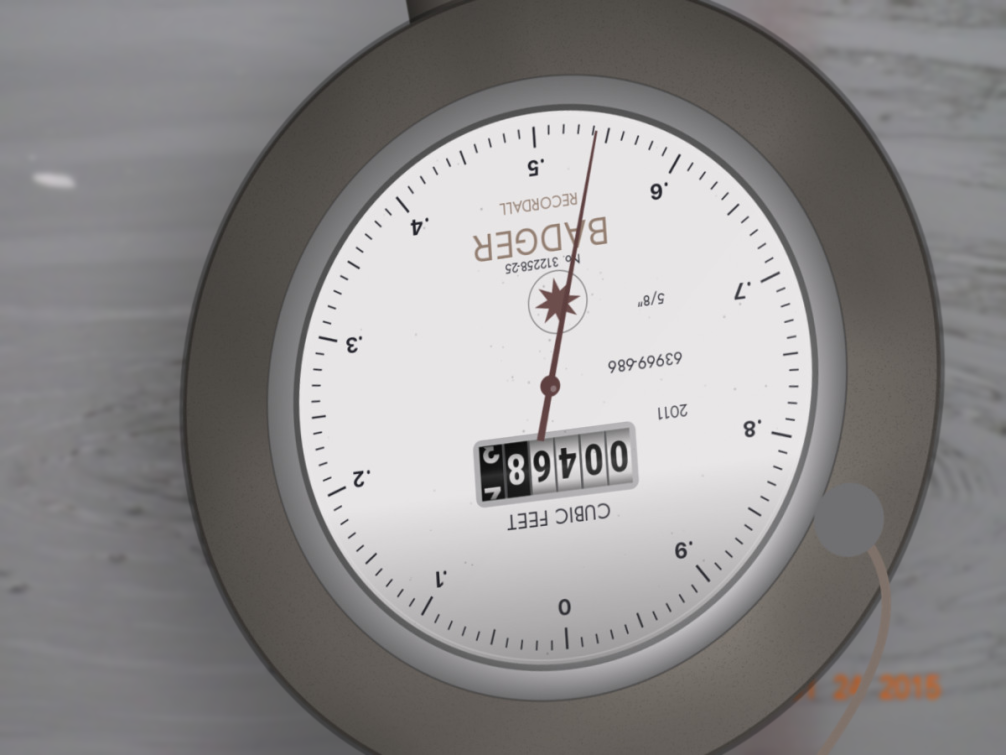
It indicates 4682.54 ft³
